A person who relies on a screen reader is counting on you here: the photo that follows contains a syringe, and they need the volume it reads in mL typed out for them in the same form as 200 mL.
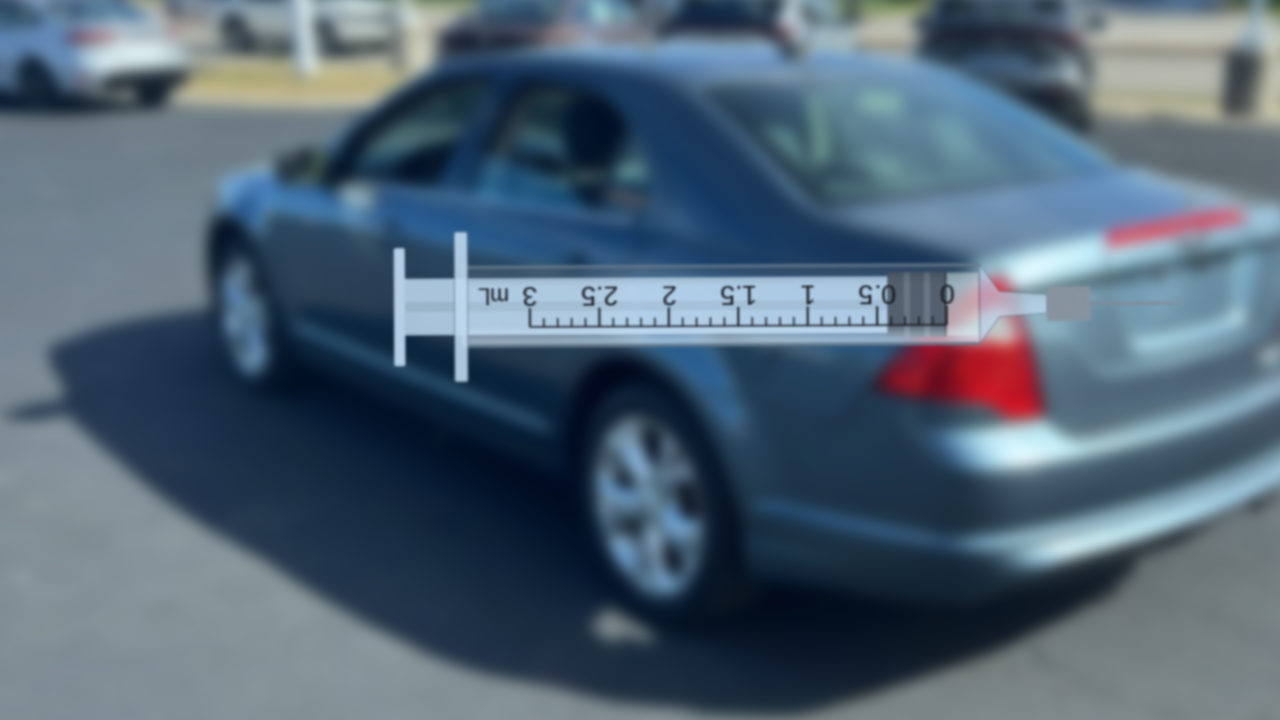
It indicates 0 mL
